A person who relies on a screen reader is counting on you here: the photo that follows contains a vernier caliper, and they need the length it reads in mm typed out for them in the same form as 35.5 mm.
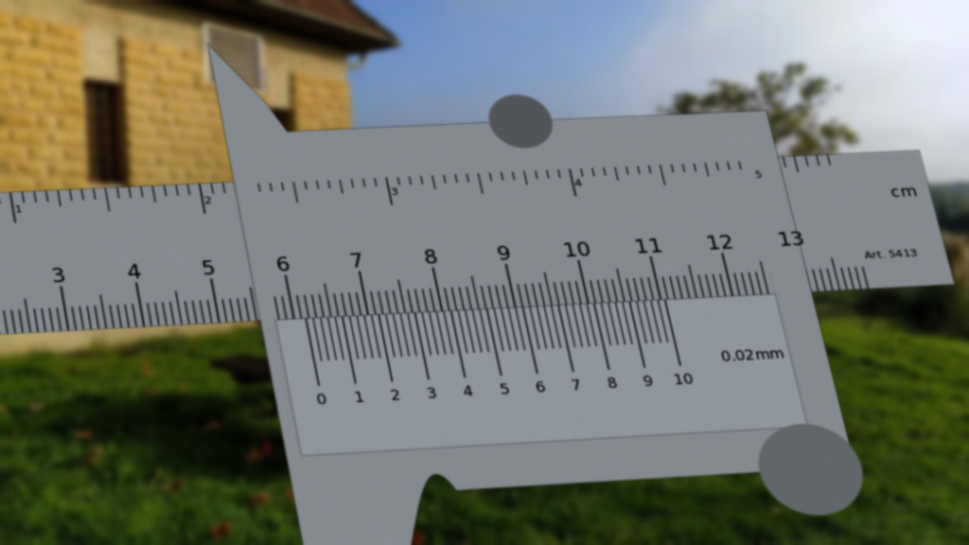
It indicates 61.6 mm
